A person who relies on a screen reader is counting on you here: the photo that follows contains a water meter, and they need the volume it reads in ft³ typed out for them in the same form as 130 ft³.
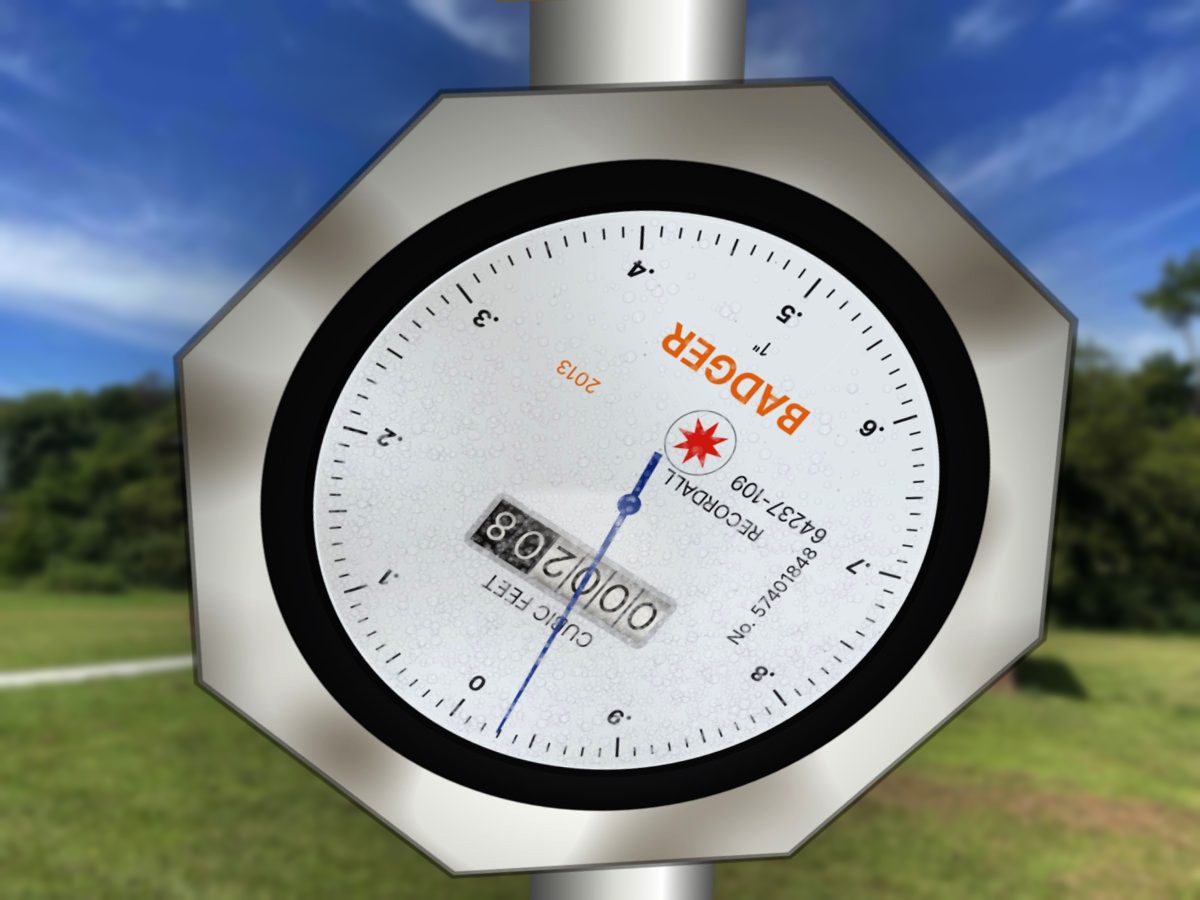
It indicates 207.97 ft³
